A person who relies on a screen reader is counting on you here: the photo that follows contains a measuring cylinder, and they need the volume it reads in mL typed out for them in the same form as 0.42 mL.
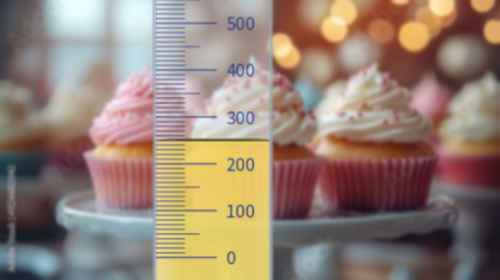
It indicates 250 mL
